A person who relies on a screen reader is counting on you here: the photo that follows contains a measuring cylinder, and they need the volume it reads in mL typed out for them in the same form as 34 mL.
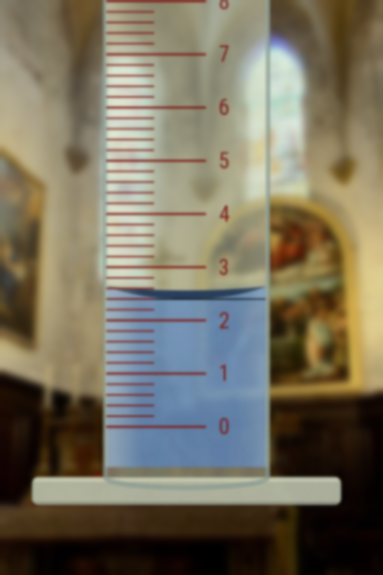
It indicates 2.4 mL
